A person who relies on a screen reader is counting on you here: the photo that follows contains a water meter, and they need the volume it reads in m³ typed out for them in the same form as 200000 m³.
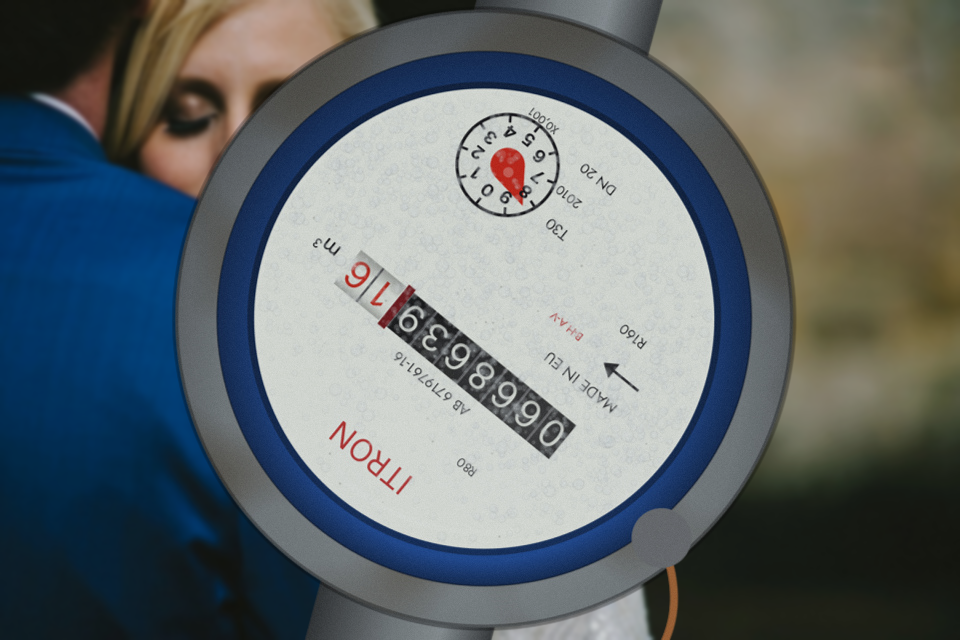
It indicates 668639.168 m³
